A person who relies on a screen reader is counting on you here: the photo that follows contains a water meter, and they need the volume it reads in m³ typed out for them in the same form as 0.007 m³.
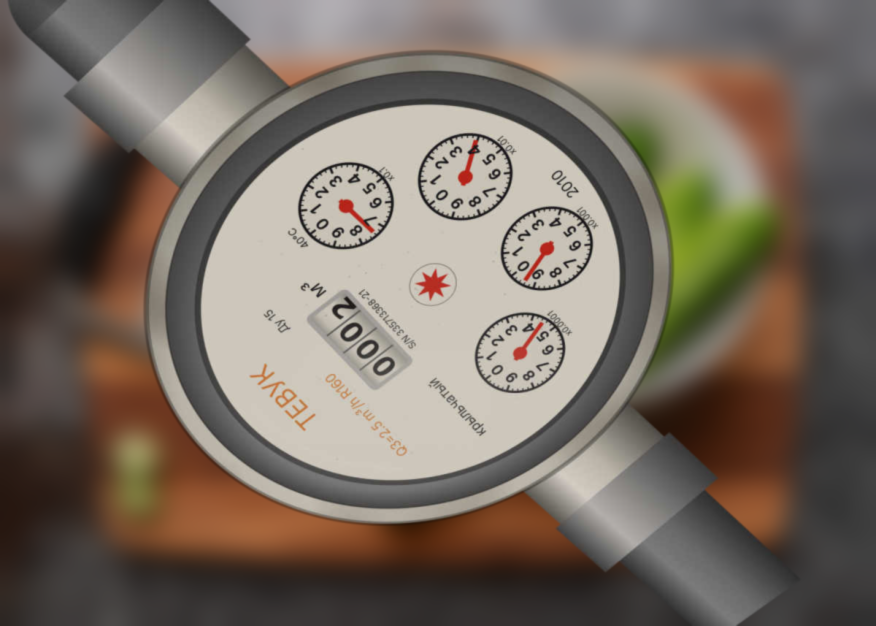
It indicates 1.7394 m³
